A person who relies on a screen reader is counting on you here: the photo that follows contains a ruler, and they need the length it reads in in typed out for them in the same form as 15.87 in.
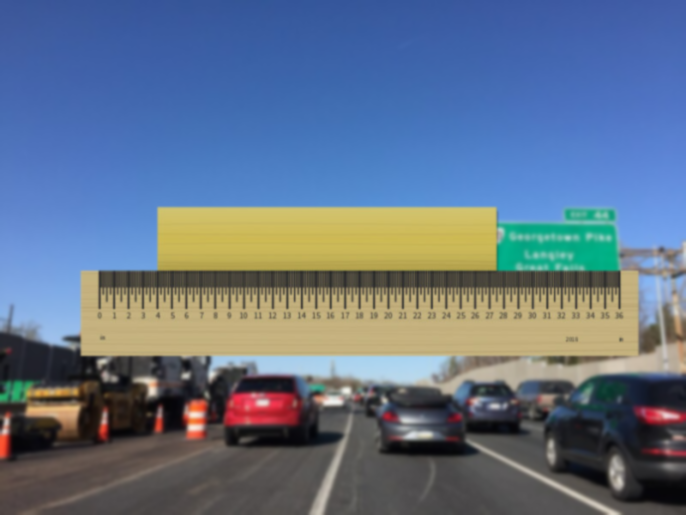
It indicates 23.5 in
